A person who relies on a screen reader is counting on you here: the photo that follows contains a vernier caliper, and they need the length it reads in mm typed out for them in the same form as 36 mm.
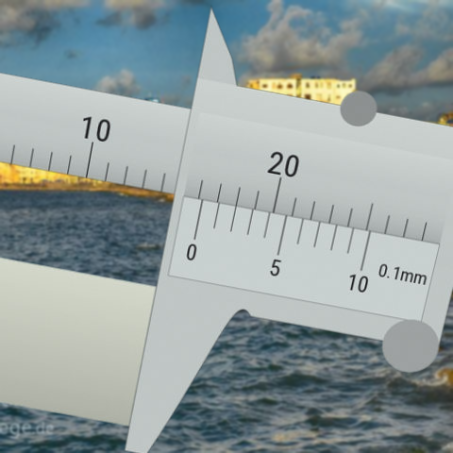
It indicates 16.2 mm
